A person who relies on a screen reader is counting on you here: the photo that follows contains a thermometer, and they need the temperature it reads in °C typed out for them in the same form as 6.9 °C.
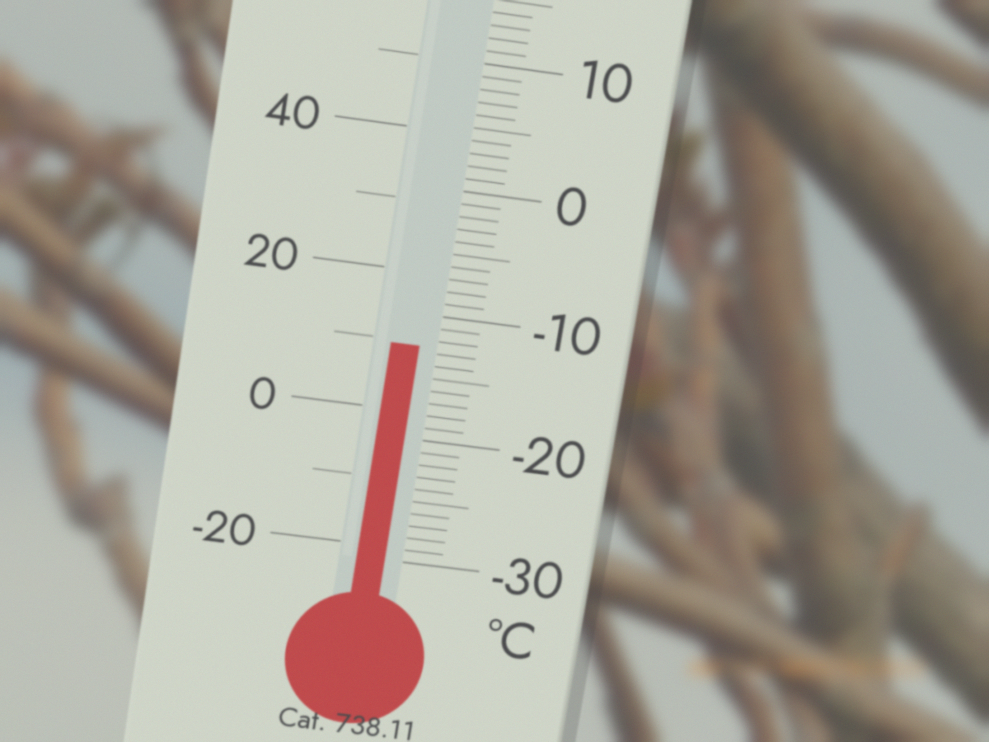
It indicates -12.5 °C
